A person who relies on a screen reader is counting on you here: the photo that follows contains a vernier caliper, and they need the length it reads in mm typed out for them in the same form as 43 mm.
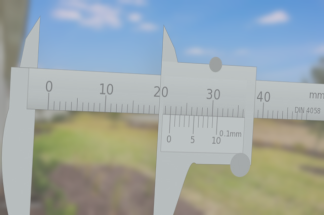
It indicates 22.0 mm
